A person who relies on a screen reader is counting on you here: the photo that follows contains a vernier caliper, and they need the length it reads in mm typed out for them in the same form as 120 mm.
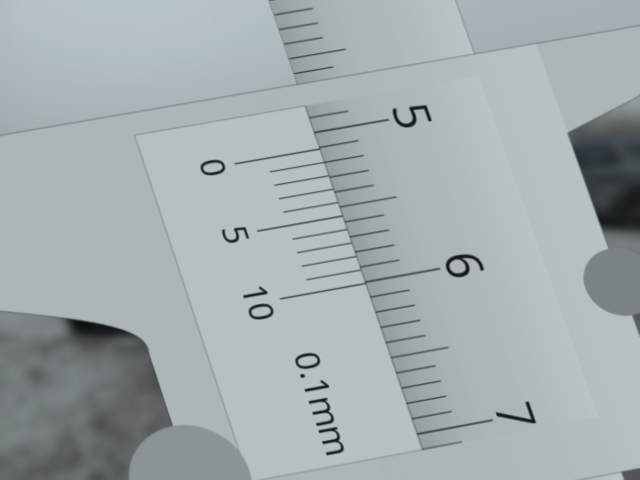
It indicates 51.1 mm
